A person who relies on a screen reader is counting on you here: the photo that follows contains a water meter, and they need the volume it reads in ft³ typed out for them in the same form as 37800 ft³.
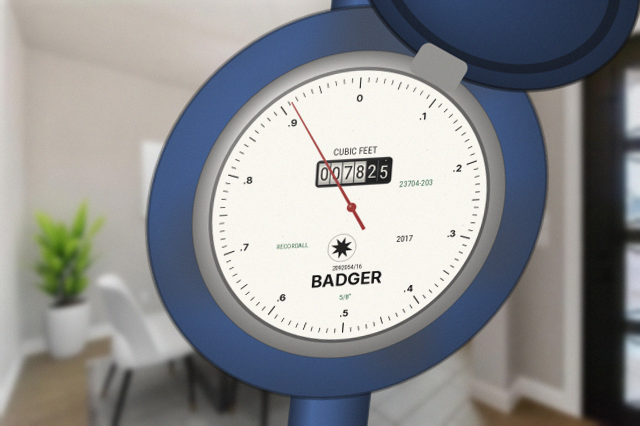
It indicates 7824.91 ft³
